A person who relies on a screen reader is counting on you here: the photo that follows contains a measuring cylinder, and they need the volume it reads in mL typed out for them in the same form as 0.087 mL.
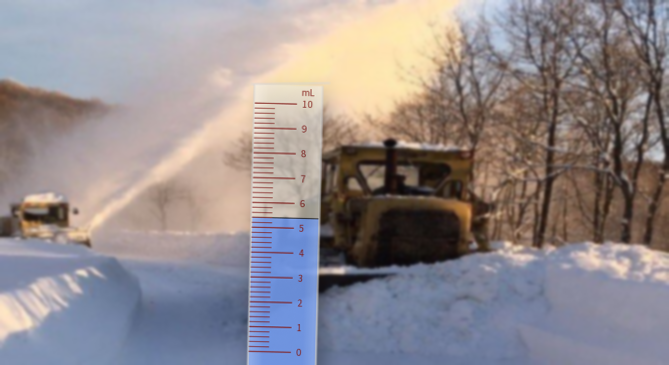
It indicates 5.4 mL
